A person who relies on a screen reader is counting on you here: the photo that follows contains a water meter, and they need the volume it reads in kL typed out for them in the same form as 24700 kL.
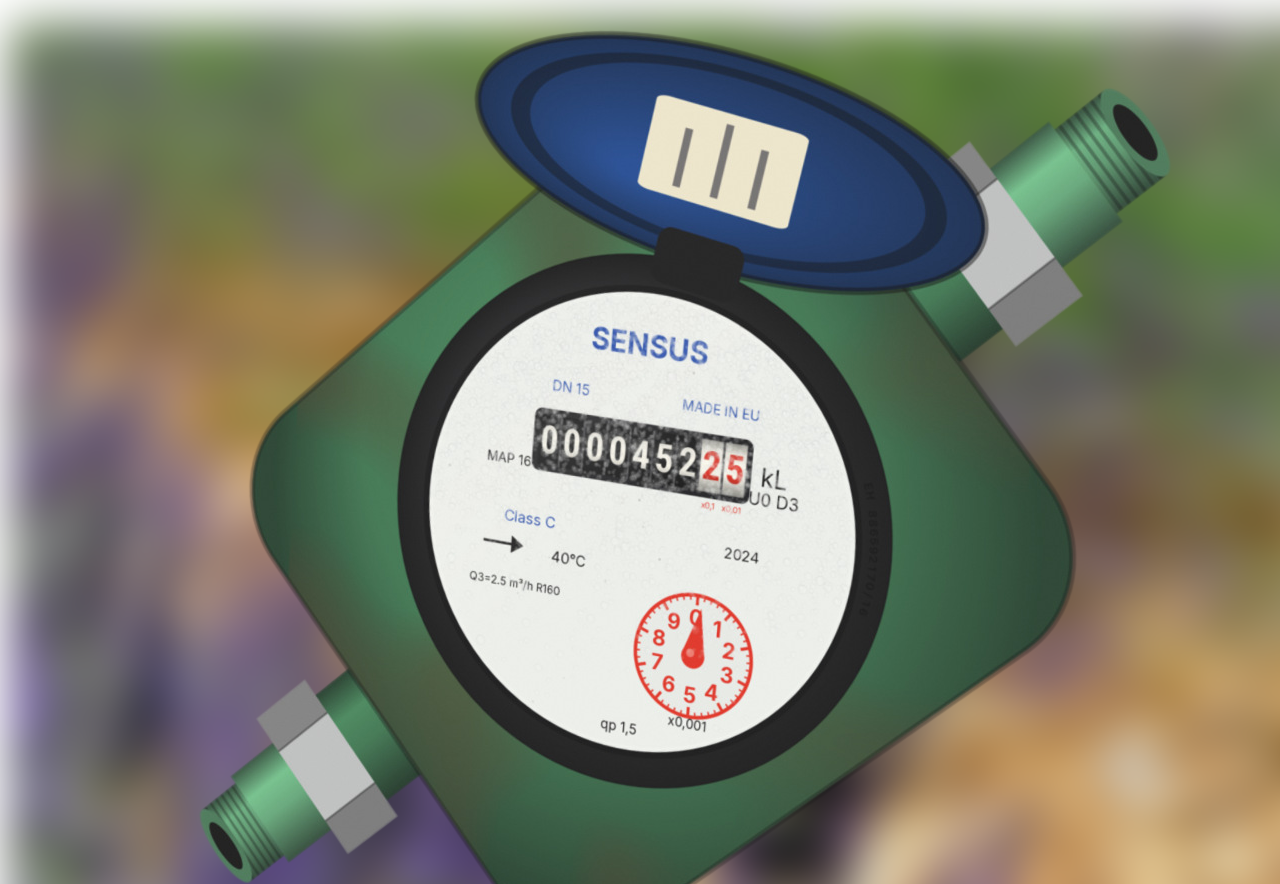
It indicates 452.250 kL
